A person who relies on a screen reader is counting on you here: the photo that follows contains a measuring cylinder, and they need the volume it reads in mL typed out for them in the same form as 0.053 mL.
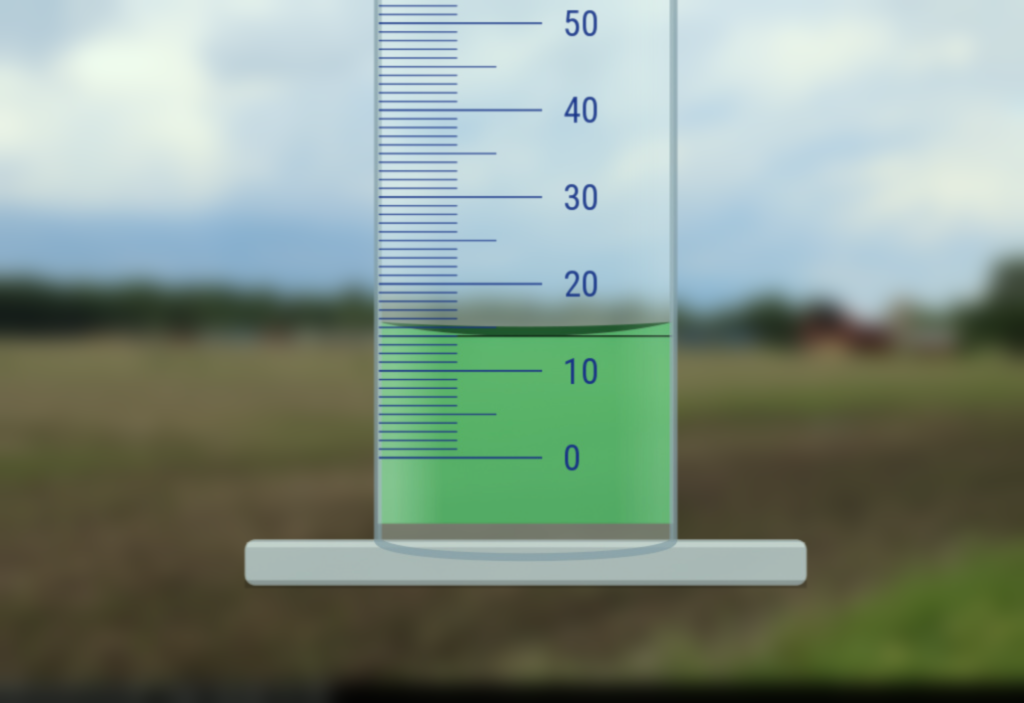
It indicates 14 mL
